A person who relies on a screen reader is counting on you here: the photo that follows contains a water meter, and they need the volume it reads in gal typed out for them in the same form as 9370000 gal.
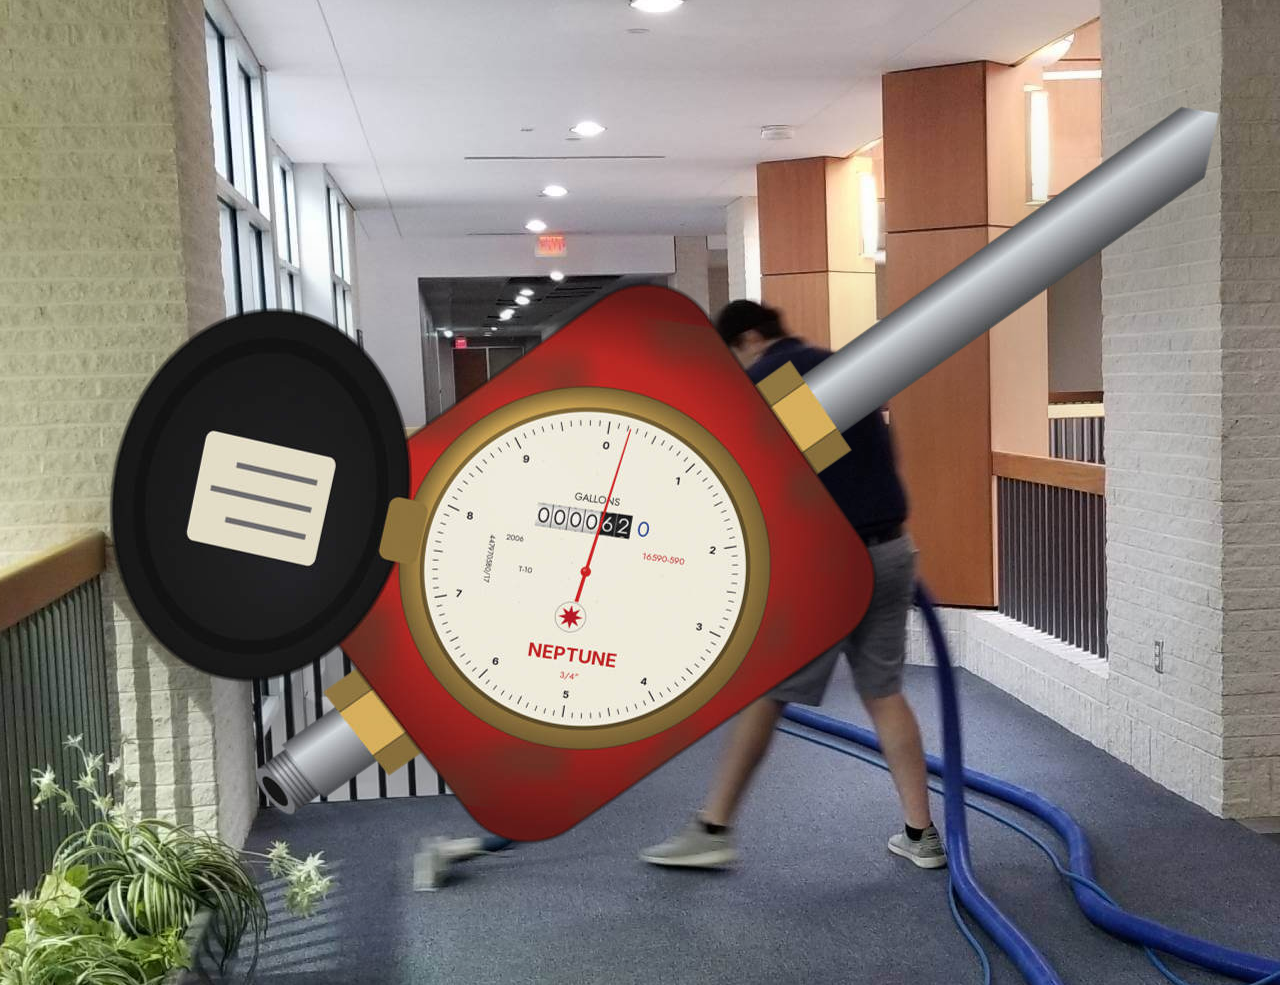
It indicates 620.2 gal
